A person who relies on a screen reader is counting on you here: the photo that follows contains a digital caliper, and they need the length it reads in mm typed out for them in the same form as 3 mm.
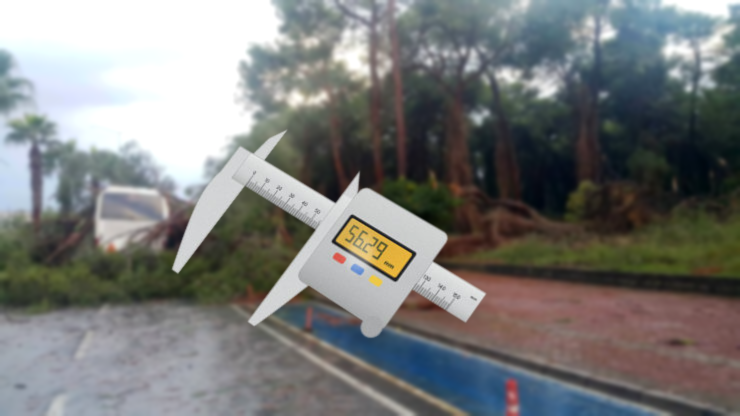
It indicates 56.29 mm
